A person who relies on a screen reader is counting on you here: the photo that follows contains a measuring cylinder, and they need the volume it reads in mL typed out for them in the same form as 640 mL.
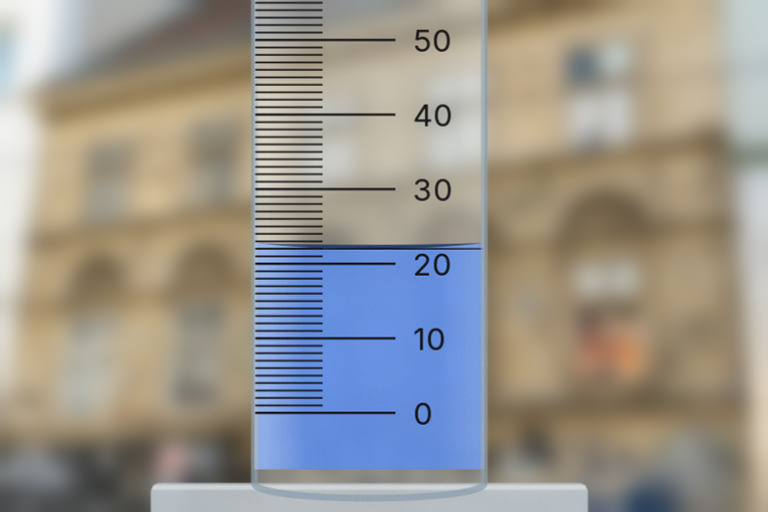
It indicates 22 mL
